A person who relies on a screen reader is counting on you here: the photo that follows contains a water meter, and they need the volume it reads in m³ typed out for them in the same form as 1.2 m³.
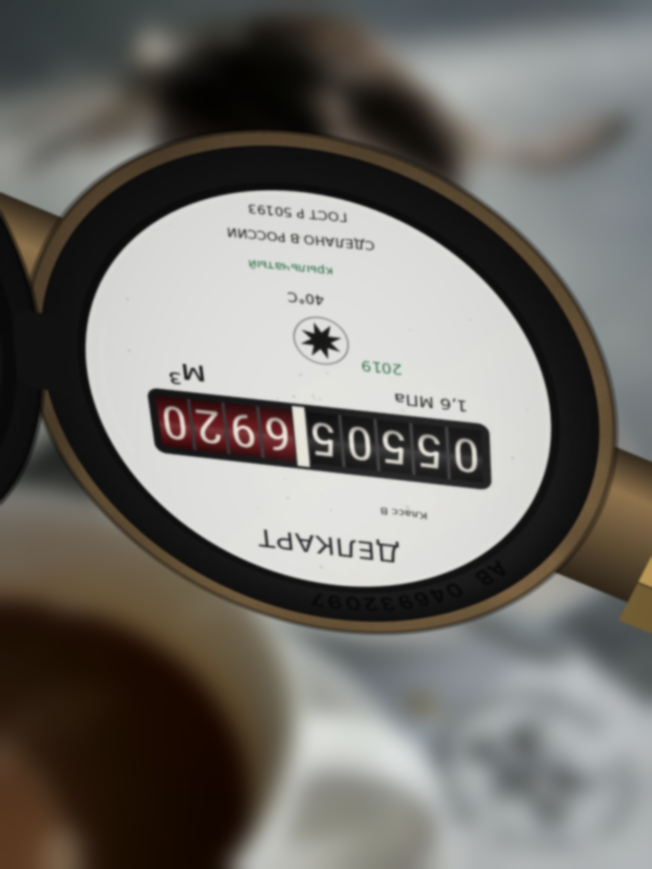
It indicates 5505.6920 m³
